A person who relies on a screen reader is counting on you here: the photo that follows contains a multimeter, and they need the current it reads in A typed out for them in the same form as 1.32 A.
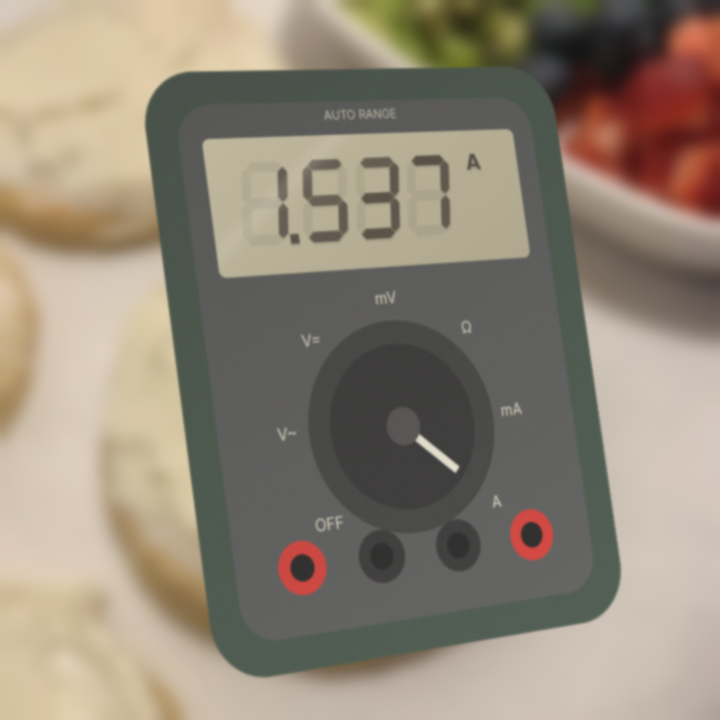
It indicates 1.537 A
